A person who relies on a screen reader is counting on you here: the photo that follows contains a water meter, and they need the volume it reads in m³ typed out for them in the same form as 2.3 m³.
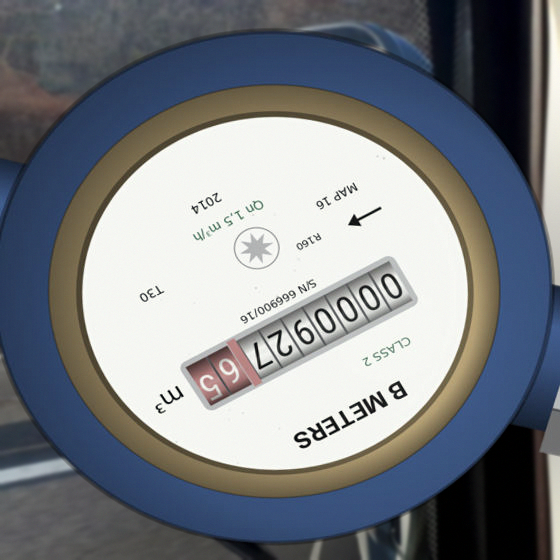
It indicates 927.65 m³
